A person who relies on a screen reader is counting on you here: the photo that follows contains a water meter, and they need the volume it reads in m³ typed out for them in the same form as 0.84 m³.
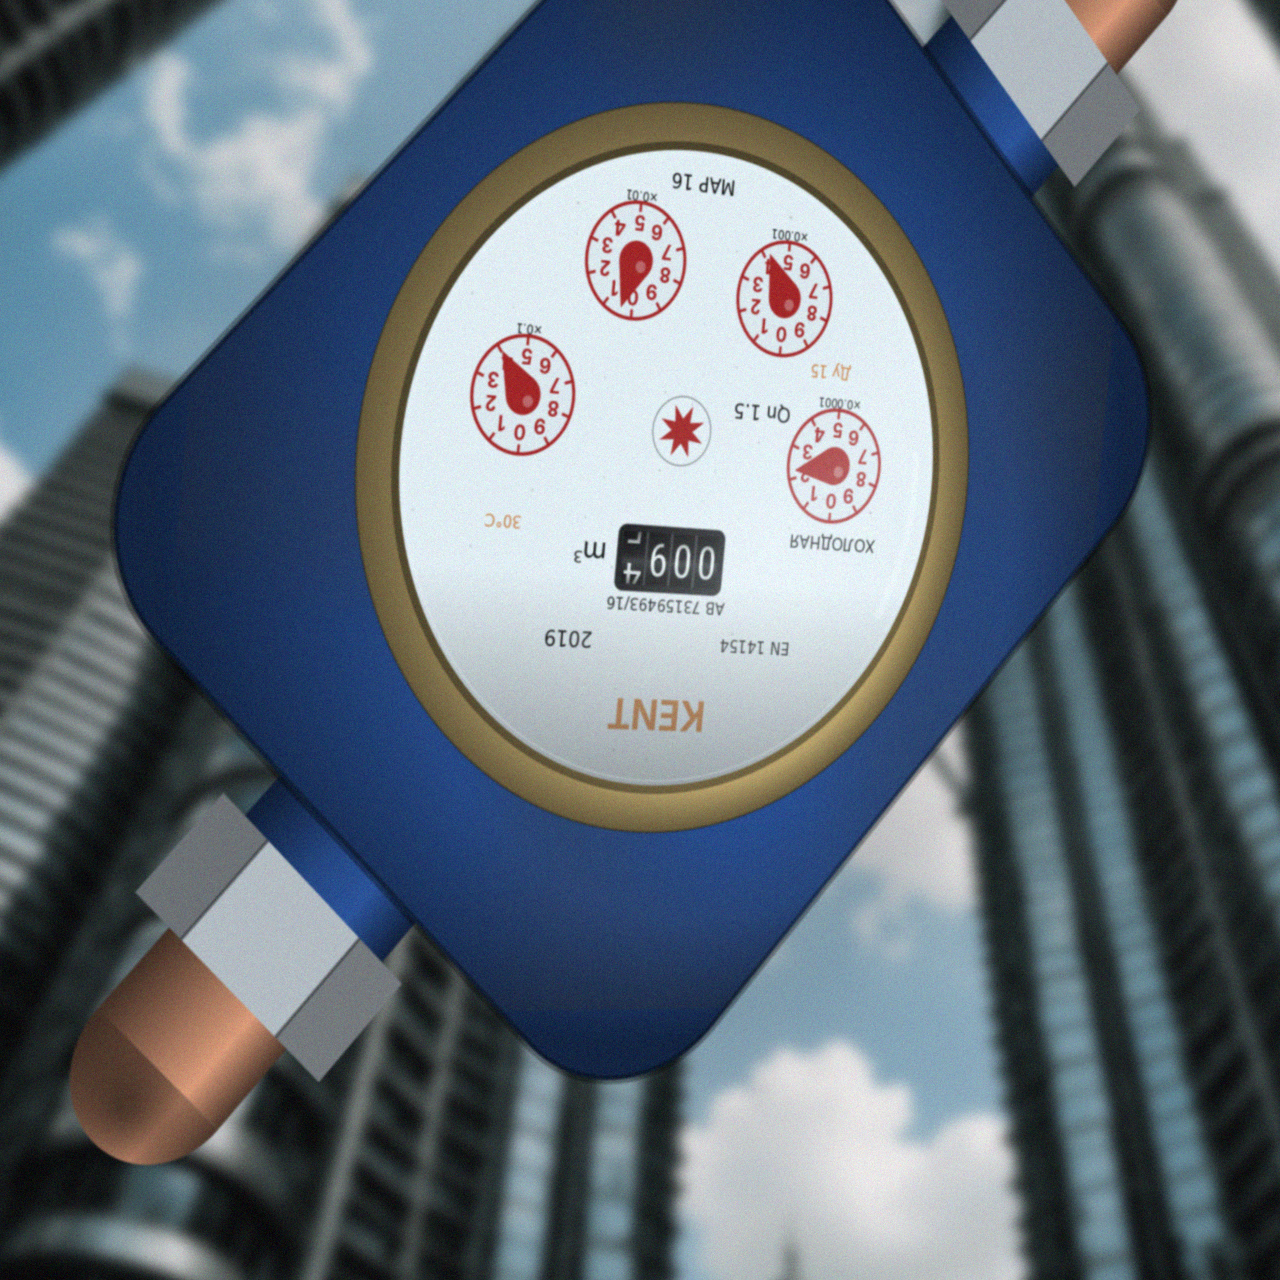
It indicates 94.4042 m³
